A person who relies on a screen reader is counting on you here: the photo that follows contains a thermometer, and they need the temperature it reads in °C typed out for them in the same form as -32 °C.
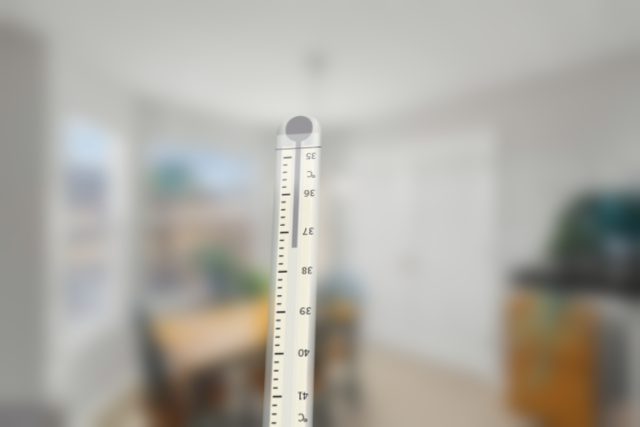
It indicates 37.4 °C
